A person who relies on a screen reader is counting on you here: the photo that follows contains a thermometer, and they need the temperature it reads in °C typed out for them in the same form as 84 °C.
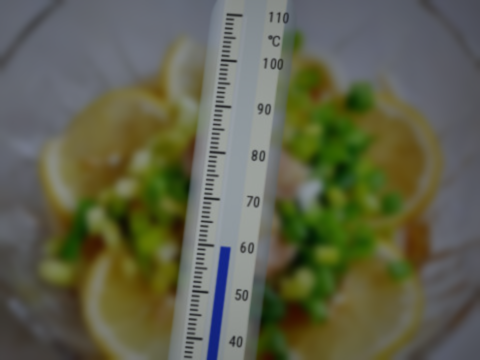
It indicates 60 °C
